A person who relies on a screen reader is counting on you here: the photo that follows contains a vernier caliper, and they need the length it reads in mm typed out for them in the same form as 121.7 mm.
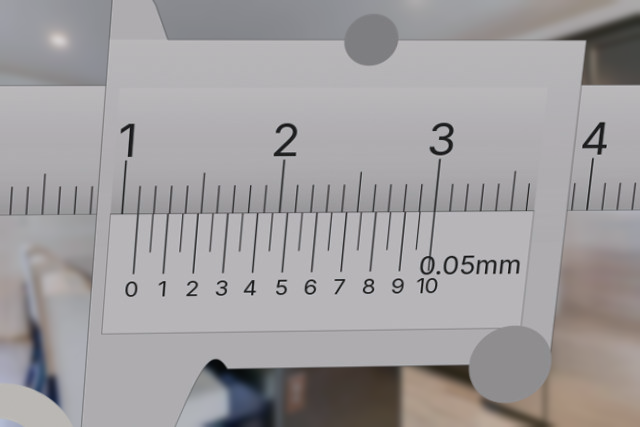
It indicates 11.0 mm
